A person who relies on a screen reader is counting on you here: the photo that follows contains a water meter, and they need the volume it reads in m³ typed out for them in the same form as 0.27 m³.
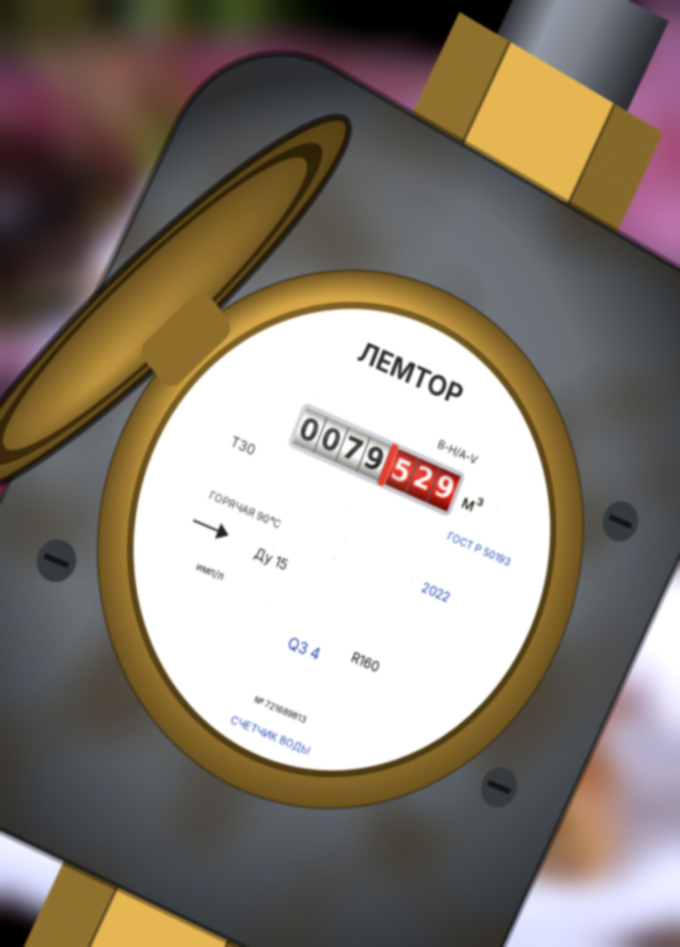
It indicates 79.529 m³
